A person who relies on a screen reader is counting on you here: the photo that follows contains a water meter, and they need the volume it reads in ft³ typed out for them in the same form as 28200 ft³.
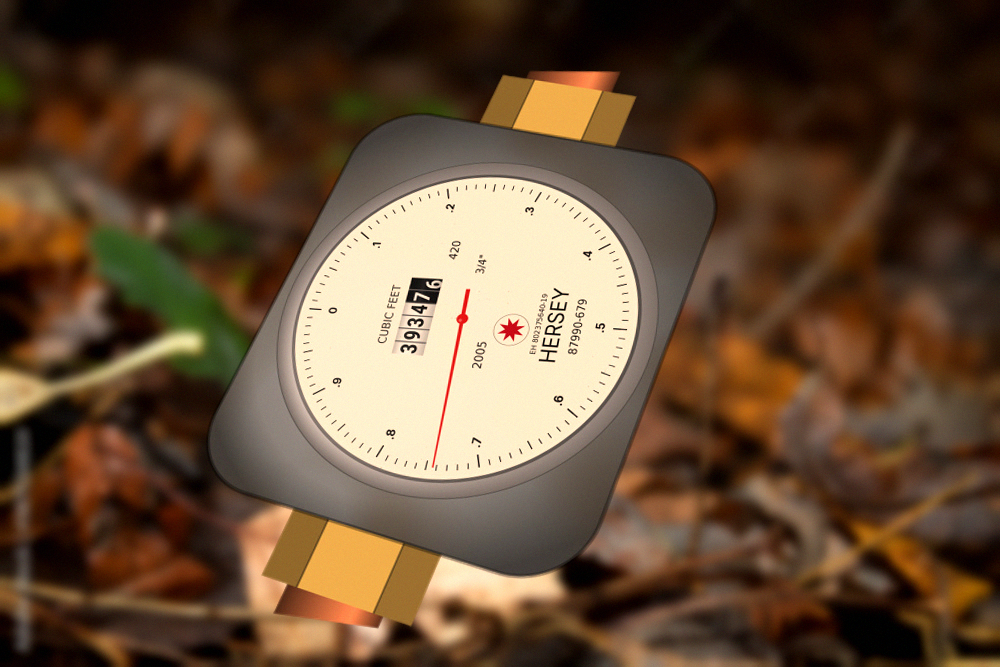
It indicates 393475.74 ft³
